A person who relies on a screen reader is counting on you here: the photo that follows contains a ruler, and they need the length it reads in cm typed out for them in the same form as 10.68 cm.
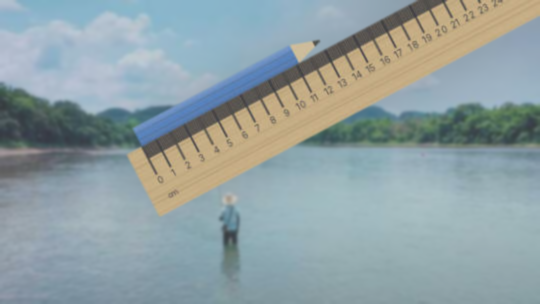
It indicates 13 cm
